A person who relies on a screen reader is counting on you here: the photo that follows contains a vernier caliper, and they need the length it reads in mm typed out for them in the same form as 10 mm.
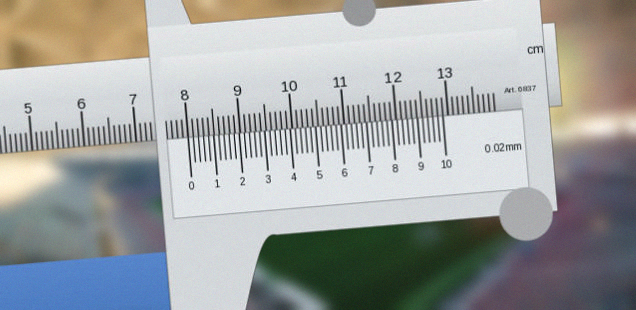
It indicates 80.0 mm
